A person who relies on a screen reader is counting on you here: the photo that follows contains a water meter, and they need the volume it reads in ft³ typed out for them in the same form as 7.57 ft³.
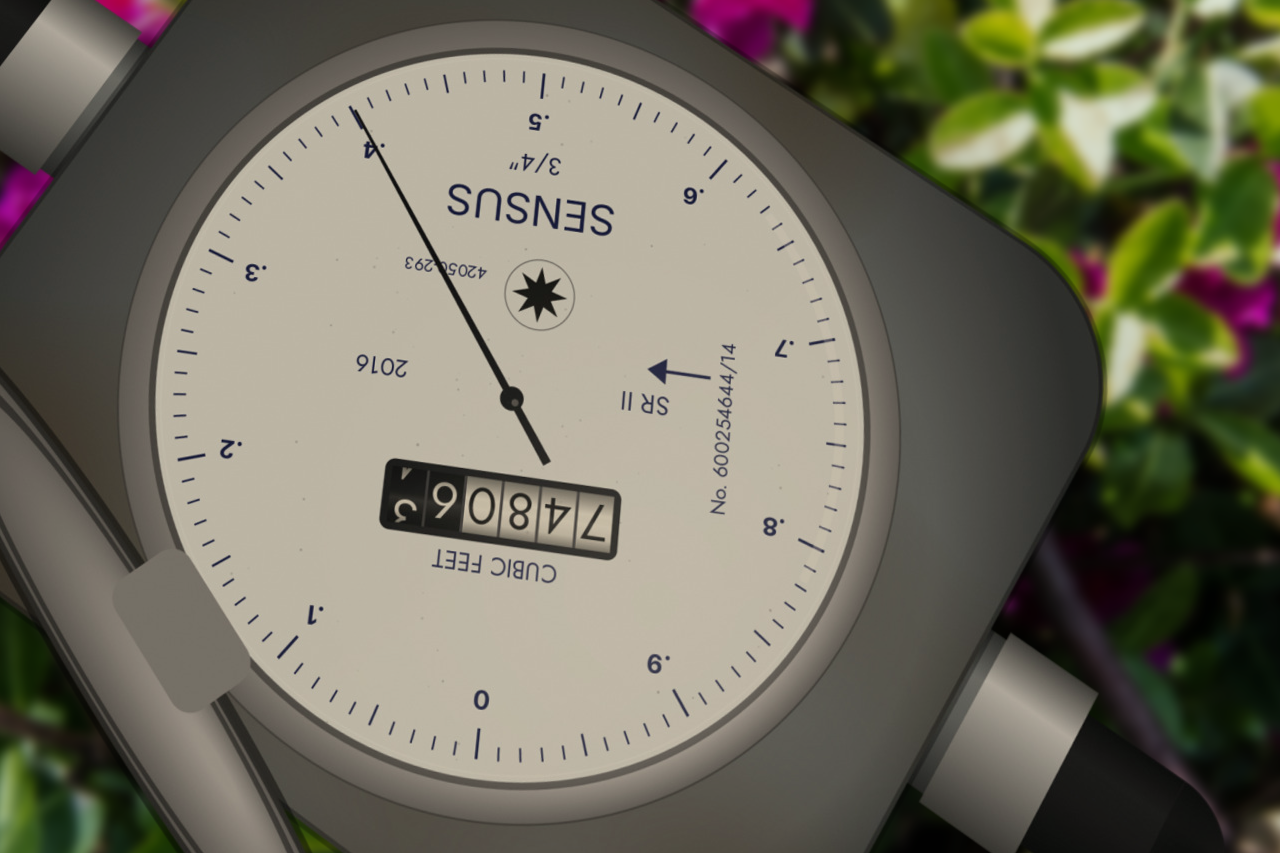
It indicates 748063.40 ft³
